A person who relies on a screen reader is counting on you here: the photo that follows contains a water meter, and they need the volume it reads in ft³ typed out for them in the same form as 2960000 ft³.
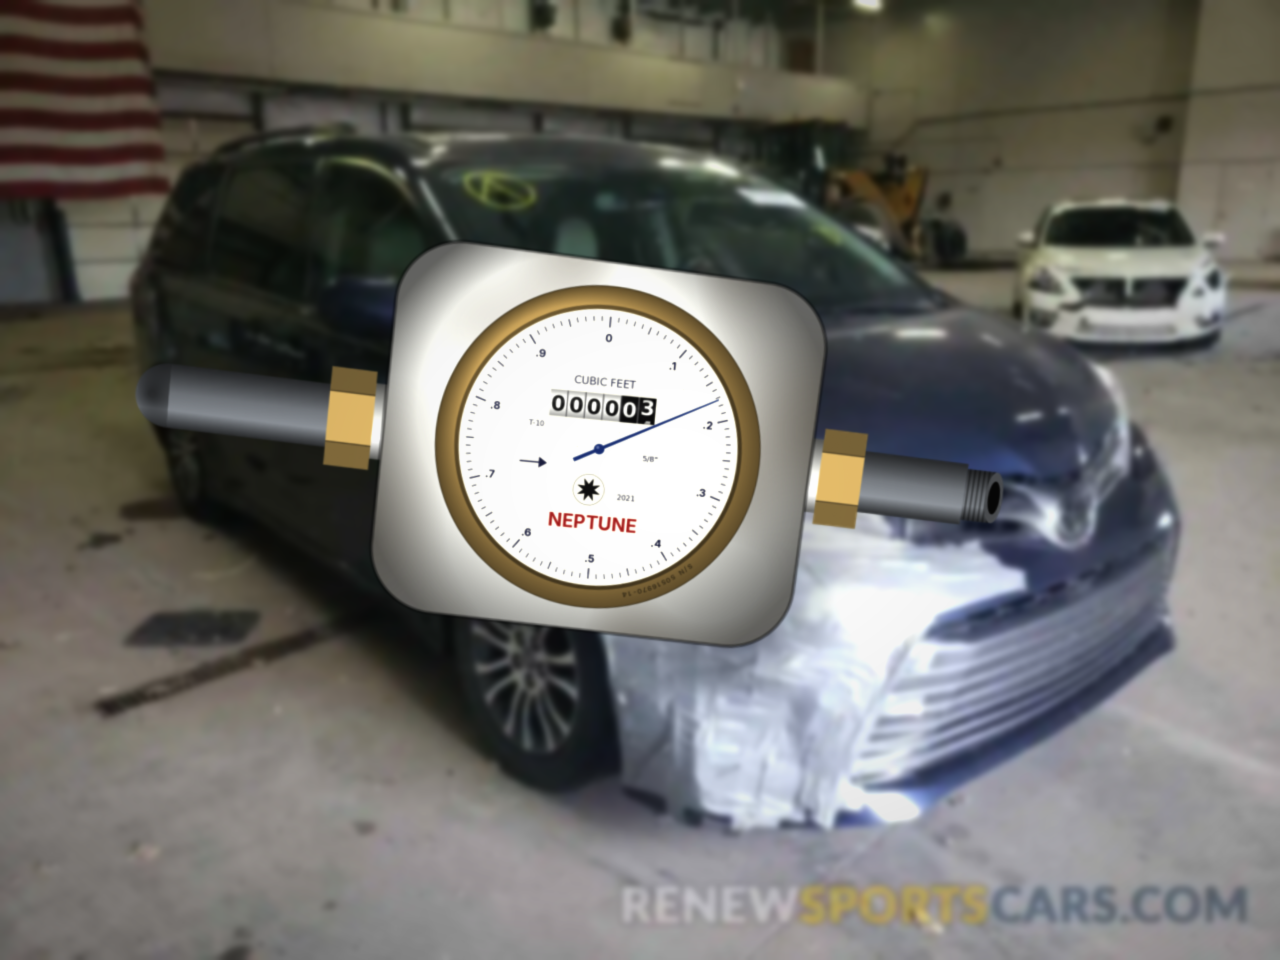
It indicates 3.17 ft³
